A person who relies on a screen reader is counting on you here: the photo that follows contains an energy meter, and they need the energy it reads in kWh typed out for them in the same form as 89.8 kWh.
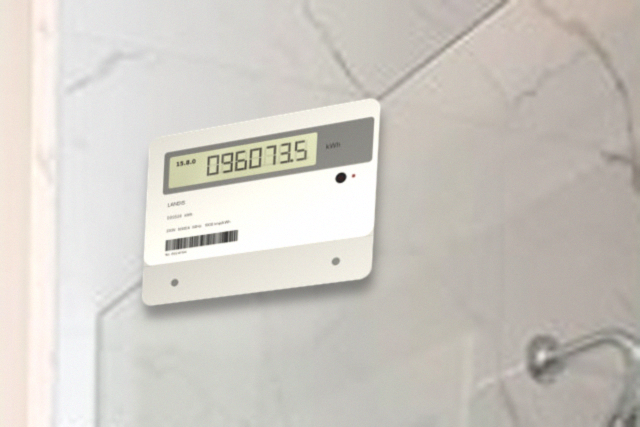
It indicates 96073.5 kWh
